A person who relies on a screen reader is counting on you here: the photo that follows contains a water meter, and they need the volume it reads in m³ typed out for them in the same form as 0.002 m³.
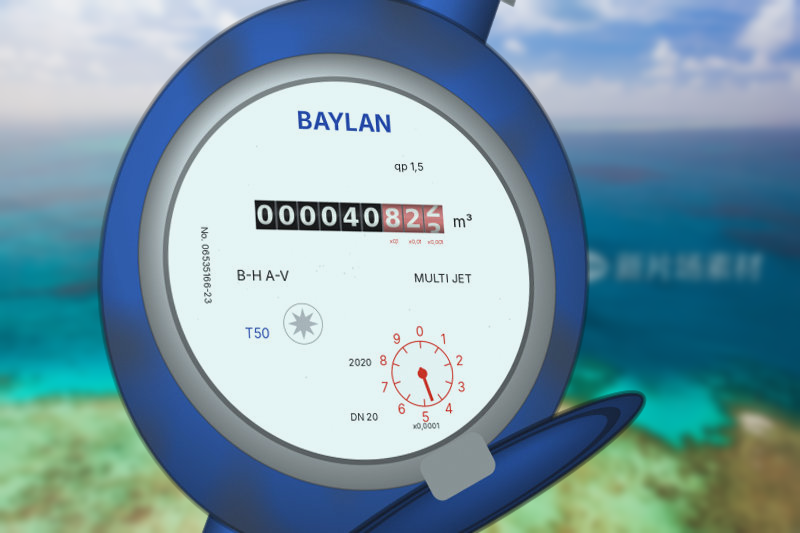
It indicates 40.8224 m³
